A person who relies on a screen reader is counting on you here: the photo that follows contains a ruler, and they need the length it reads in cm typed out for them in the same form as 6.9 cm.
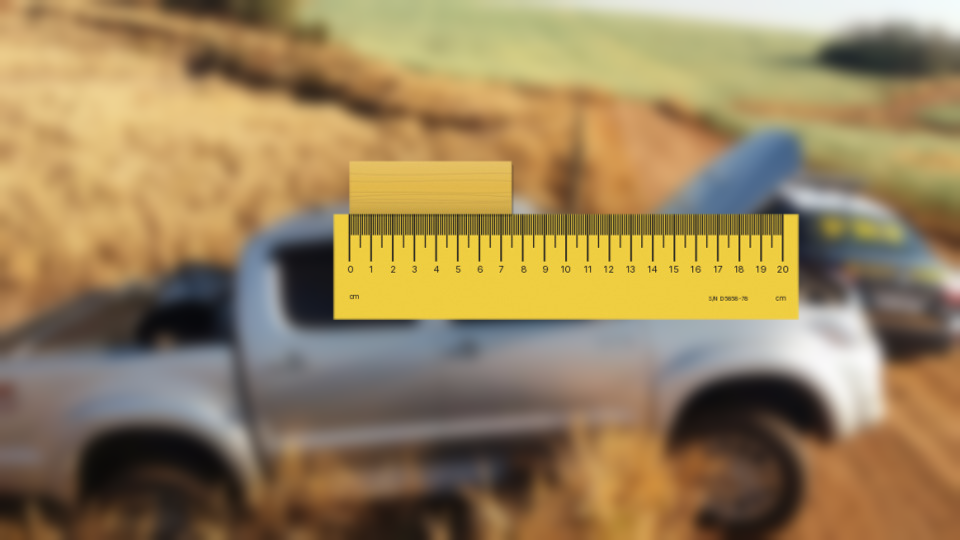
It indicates 7.5 cm
